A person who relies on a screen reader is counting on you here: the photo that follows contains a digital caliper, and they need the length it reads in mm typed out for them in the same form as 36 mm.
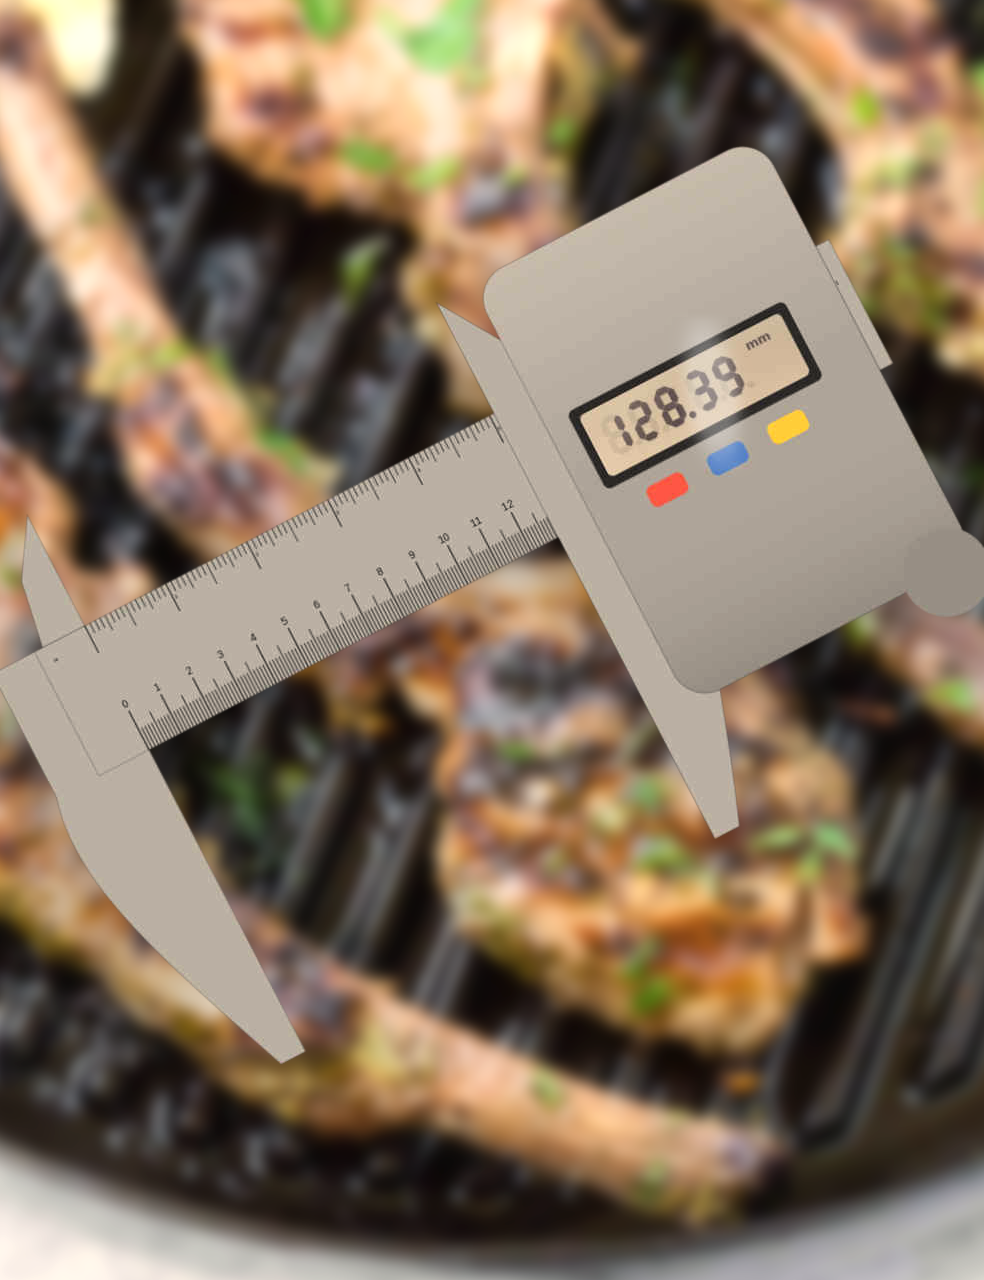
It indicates 128.39 mm
